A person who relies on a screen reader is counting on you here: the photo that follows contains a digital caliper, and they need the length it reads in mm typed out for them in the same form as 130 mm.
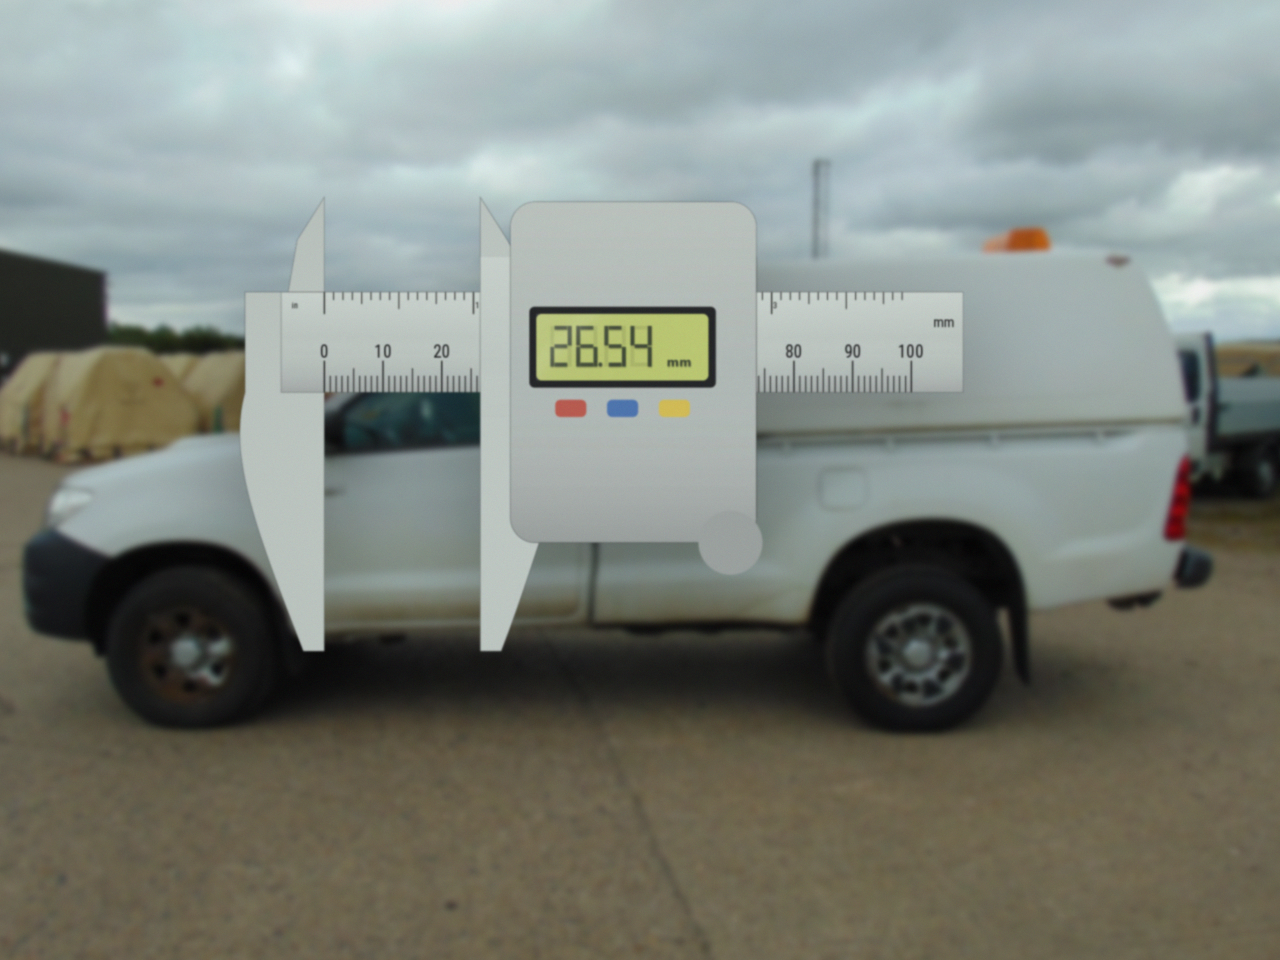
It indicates 26.54 mm
